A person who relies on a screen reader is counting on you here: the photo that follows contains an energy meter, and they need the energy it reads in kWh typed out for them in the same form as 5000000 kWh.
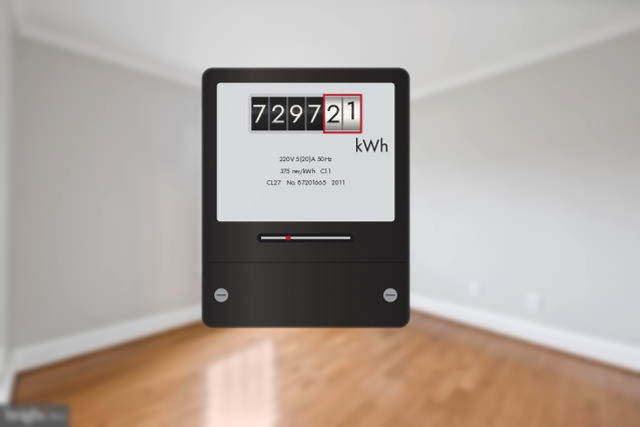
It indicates 7297.21 kWh
